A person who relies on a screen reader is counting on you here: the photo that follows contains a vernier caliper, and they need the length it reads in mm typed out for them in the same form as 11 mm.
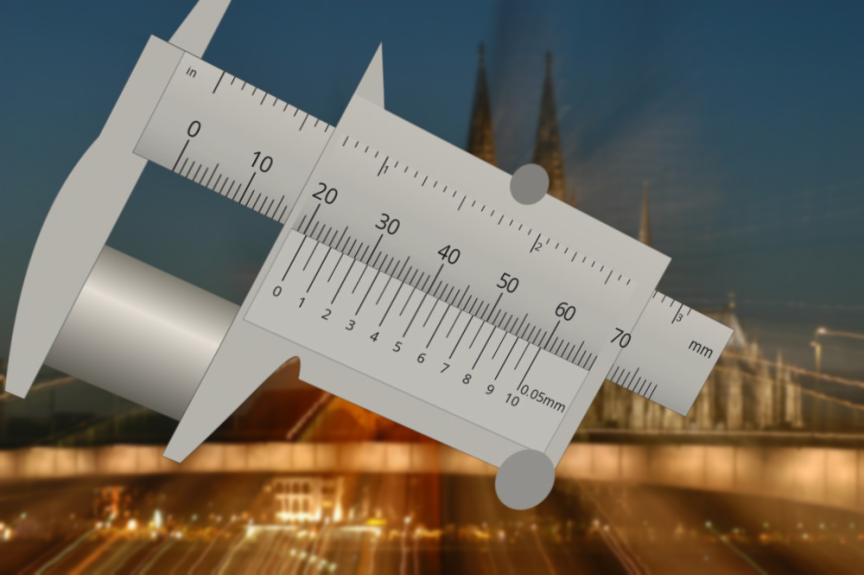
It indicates 20.4 mm
